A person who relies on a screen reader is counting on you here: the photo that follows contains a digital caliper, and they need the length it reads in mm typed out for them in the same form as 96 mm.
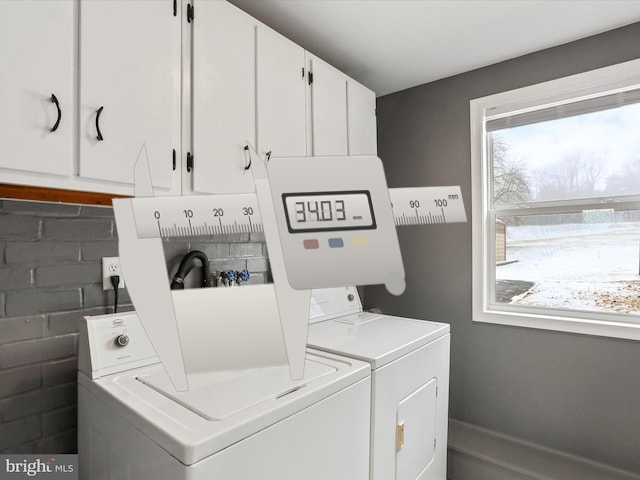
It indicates 34.03 mm
